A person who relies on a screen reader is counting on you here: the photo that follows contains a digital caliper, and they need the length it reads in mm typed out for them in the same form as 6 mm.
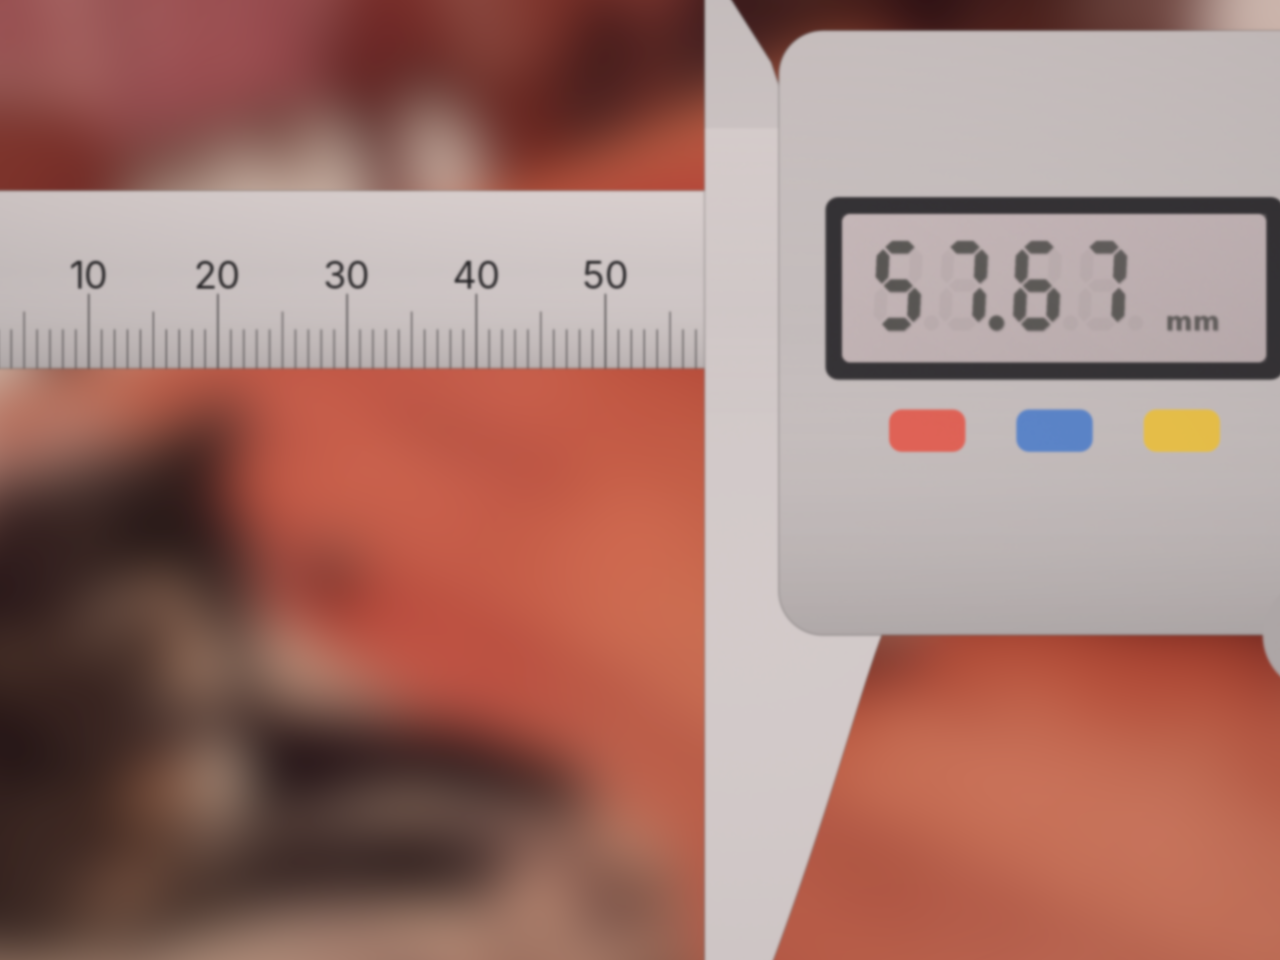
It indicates 57.67 mm
